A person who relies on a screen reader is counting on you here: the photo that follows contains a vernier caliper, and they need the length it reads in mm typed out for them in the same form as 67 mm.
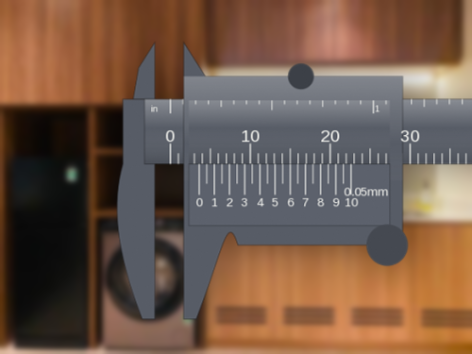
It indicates 3.6 mm
